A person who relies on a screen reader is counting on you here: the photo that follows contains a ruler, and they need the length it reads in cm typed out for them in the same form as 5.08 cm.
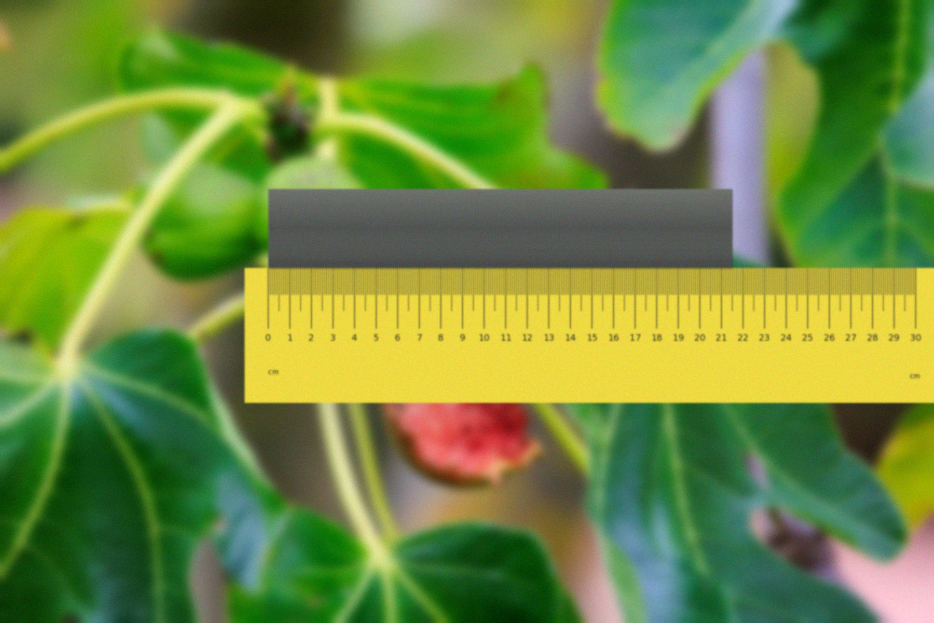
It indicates 21.5 cm
